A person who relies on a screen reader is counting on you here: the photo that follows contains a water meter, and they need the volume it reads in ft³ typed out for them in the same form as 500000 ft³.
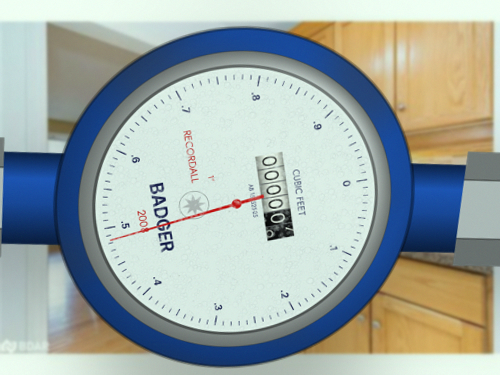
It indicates 7.48 ft³
